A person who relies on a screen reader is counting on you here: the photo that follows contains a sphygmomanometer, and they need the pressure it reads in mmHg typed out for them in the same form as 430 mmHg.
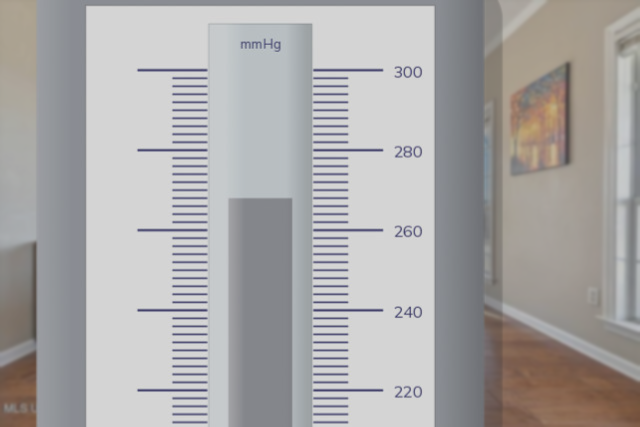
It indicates 268 mmHg
